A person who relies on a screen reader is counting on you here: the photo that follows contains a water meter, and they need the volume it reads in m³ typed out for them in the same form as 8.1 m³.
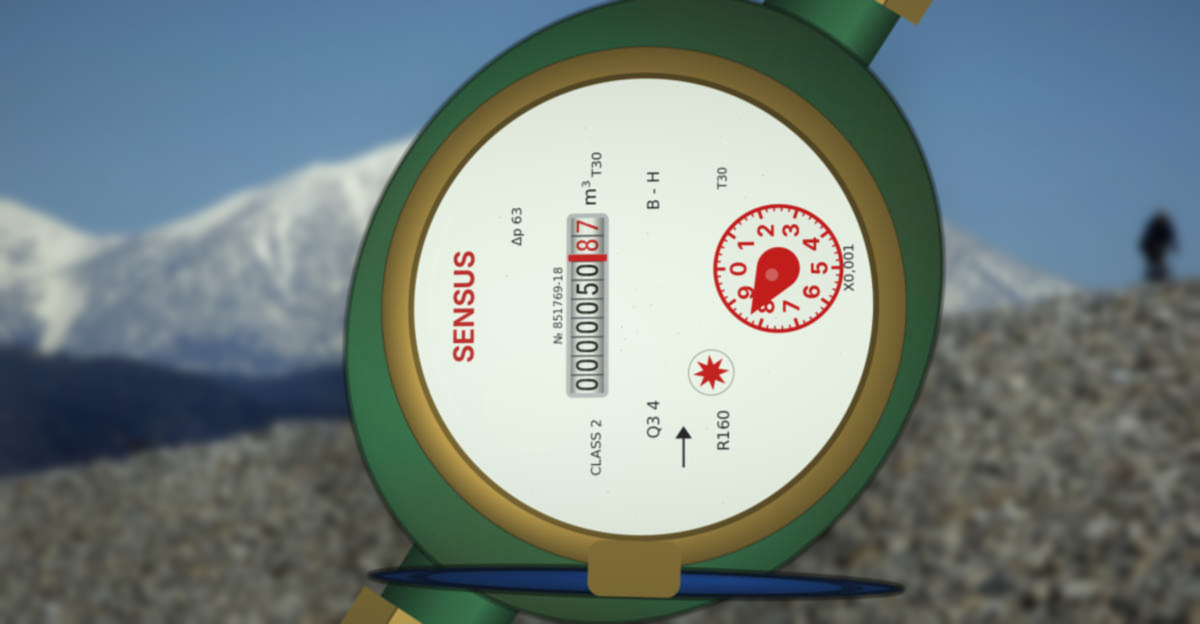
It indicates 50.878 m³
